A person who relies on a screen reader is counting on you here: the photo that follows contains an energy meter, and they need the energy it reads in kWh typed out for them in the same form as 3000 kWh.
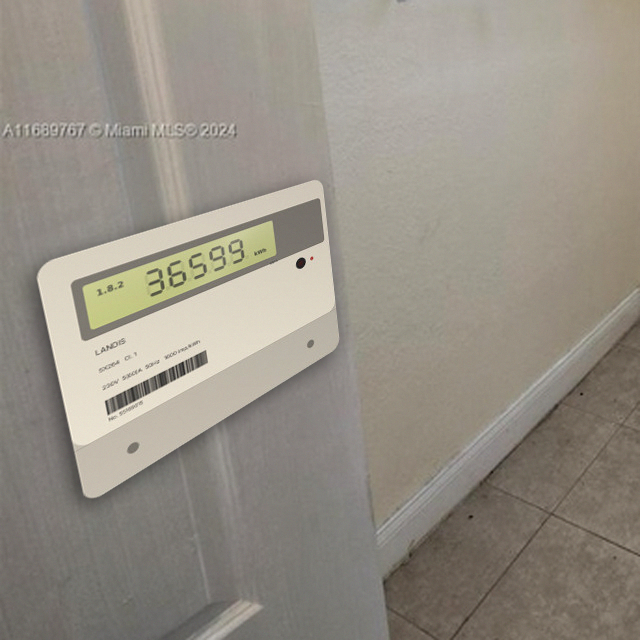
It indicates 36599 kWh
